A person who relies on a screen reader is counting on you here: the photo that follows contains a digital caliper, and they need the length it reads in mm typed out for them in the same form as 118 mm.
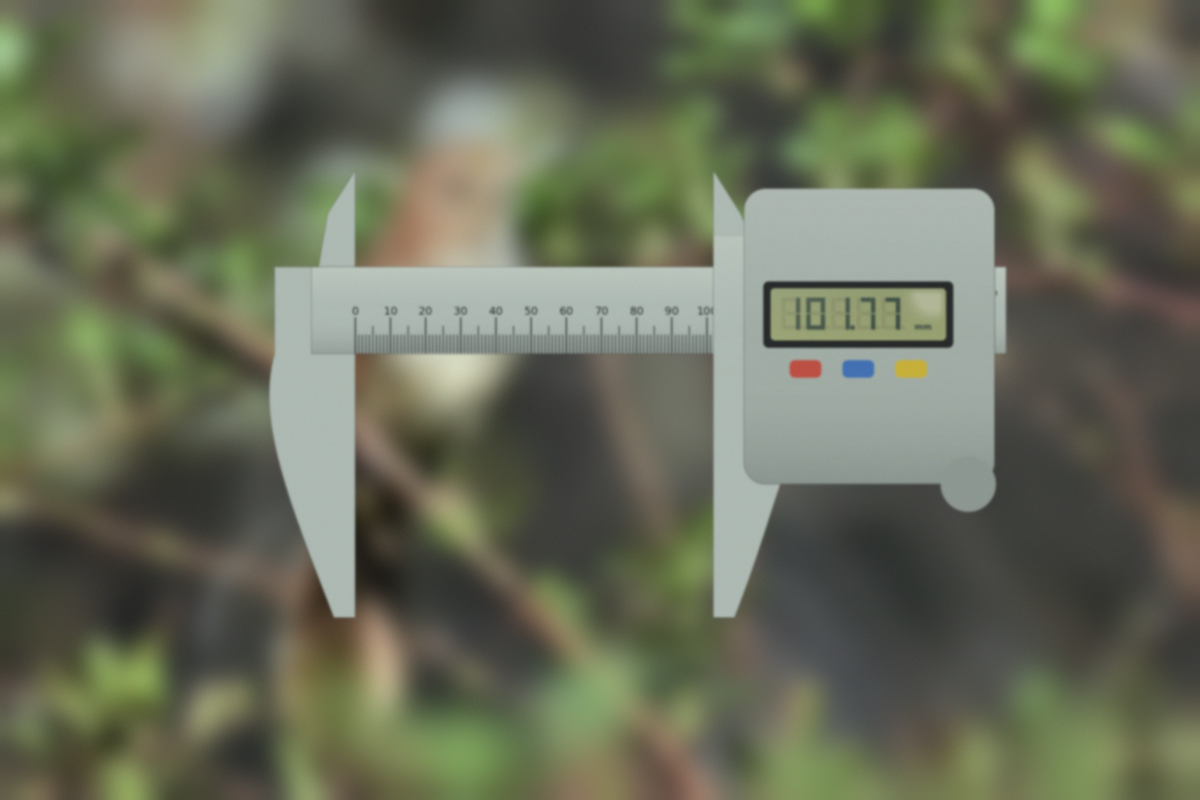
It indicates 101.77 mm
